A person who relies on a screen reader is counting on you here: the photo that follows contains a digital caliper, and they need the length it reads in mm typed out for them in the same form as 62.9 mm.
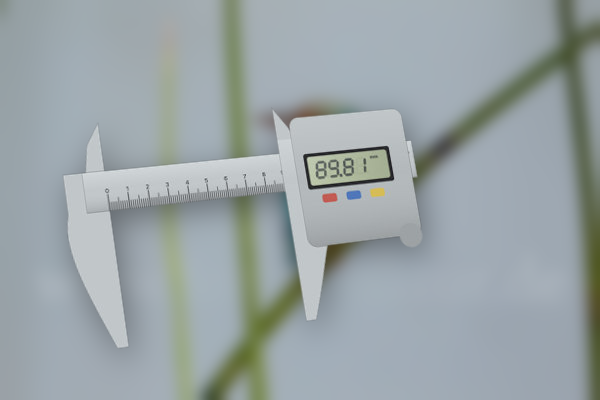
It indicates 89.81 mm
